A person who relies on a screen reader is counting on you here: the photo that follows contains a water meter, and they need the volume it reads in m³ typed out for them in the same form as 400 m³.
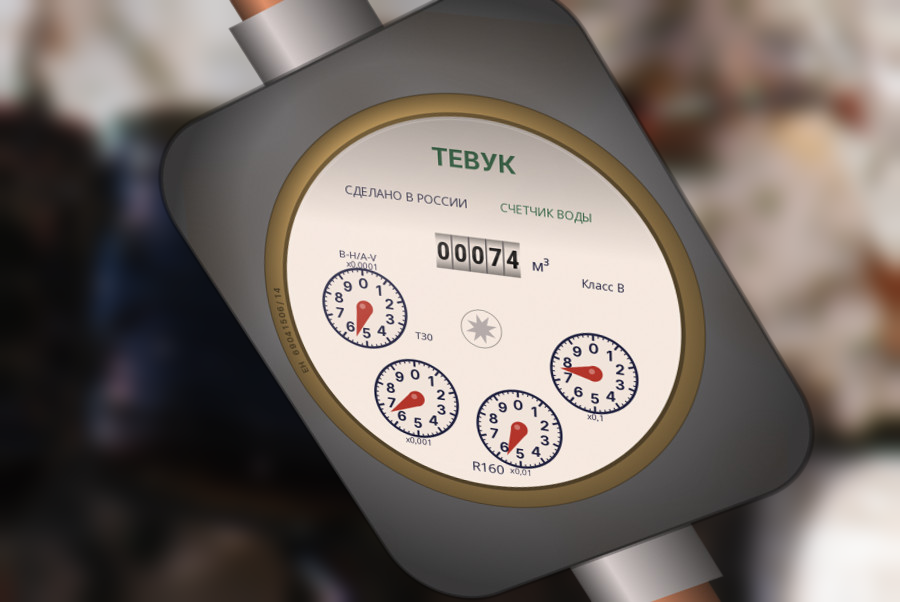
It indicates 74.7565 m³
